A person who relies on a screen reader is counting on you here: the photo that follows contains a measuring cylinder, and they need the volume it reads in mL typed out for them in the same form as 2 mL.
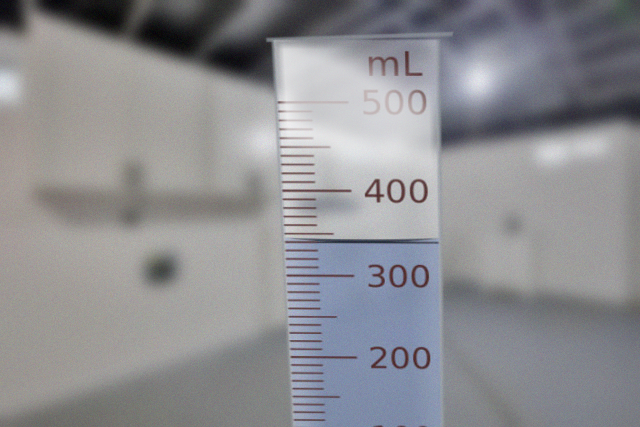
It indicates 340 mL
